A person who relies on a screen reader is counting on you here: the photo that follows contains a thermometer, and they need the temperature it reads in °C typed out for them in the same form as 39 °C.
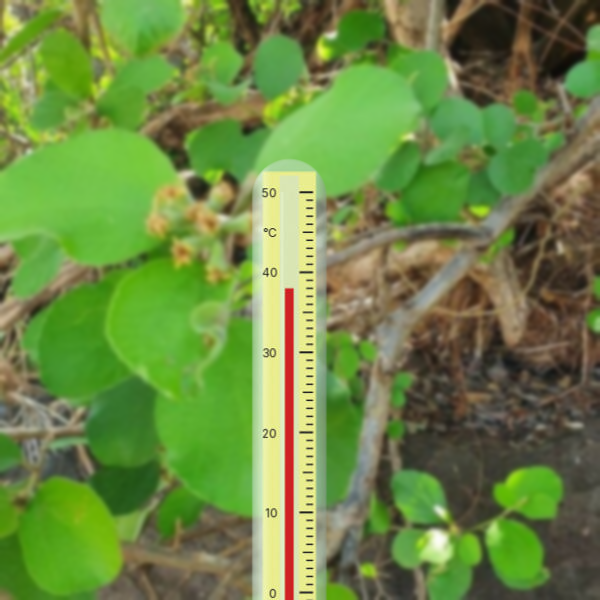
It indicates 38 °C
